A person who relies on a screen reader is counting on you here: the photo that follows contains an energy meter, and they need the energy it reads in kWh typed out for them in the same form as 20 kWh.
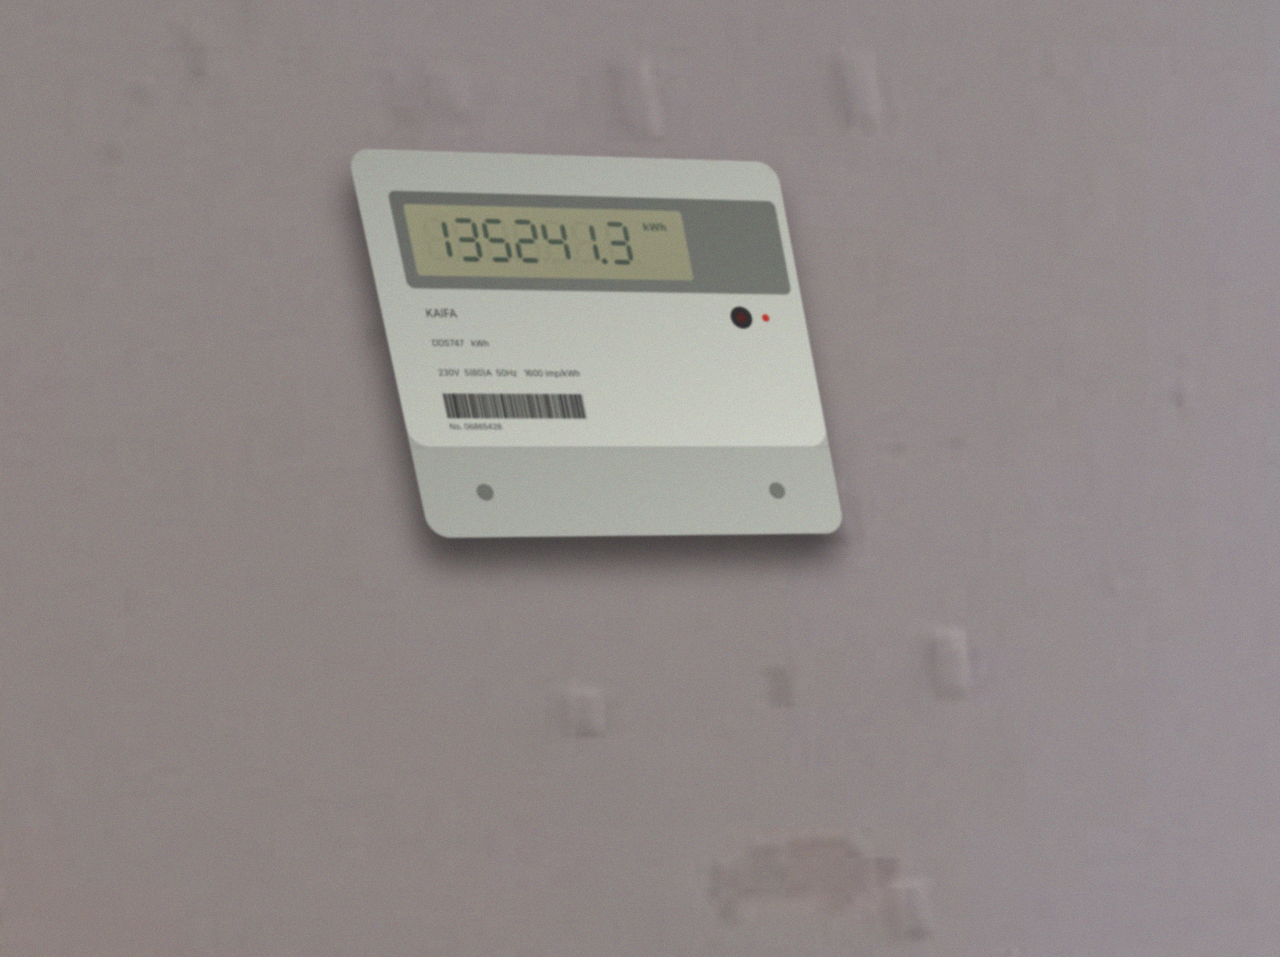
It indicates 135241.3 kWh
